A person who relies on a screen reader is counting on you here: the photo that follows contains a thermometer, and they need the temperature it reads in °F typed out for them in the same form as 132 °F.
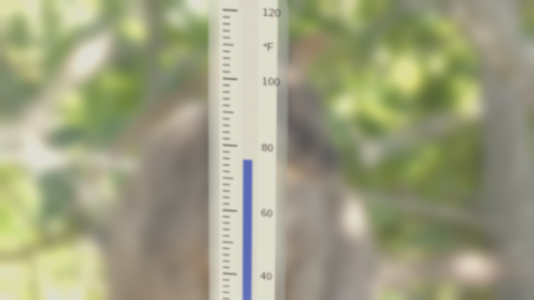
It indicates 76 °F
